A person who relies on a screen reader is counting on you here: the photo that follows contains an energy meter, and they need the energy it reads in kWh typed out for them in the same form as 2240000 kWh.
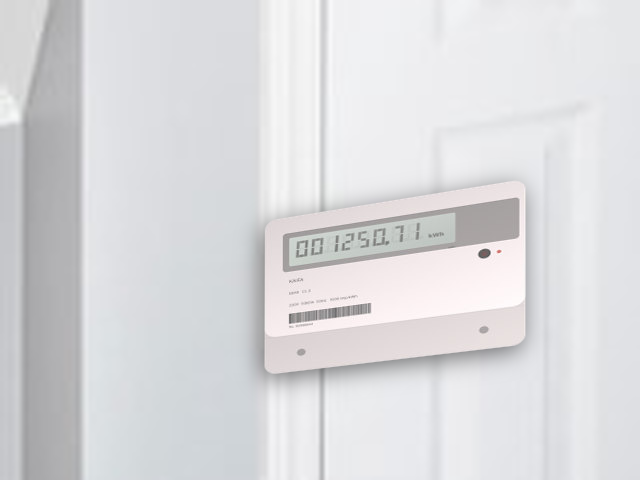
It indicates 1250.71 kWh
